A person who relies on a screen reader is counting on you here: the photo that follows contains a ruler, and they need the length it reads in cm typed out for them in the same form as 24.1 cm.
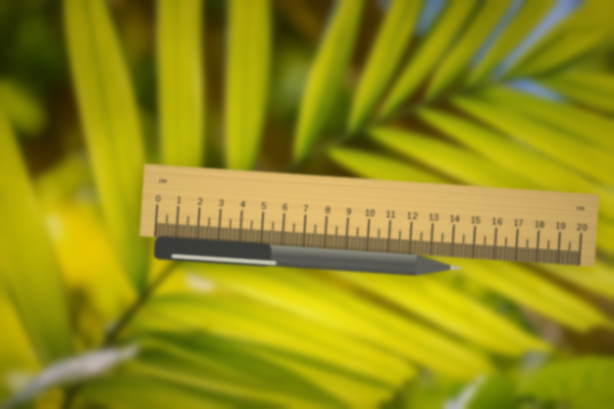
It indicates 14.5 cm
